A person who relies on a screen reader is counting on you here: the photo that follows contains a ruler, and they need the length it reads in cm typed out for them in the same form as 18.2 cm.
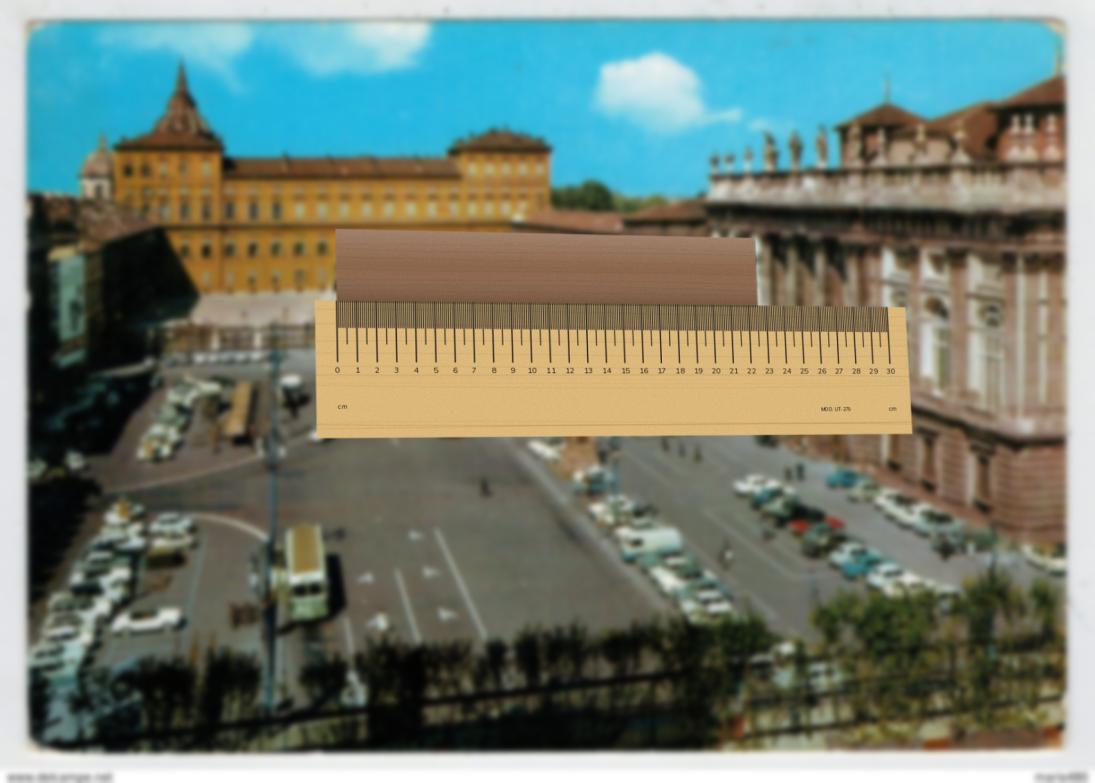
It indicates 22.5 cm
